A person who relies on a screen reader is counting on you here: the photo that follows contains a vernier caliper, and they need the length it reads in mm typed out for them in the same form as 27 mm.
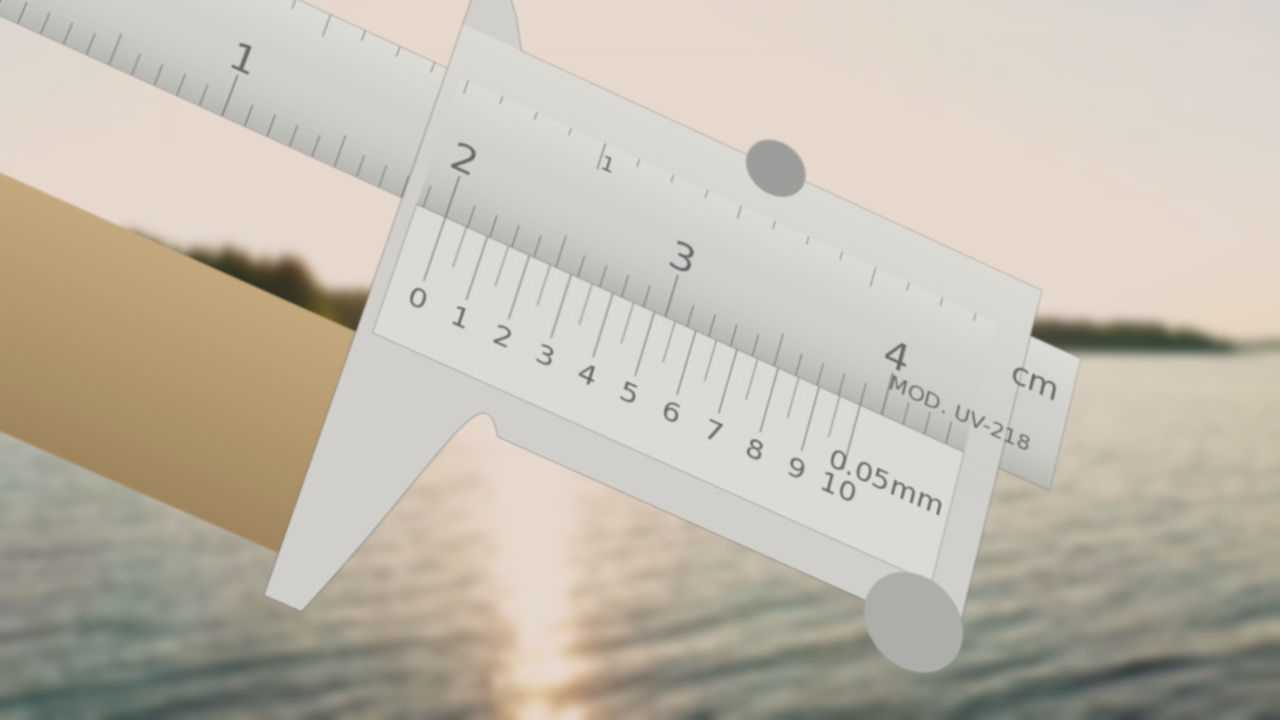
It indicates 20.0 mm
